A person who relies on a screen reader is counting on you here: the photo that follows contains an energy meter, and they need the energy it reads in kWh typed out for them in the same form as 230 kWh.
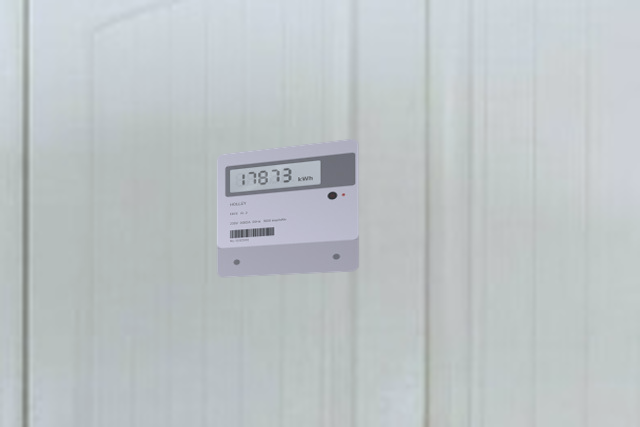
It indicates 17873 kWh
